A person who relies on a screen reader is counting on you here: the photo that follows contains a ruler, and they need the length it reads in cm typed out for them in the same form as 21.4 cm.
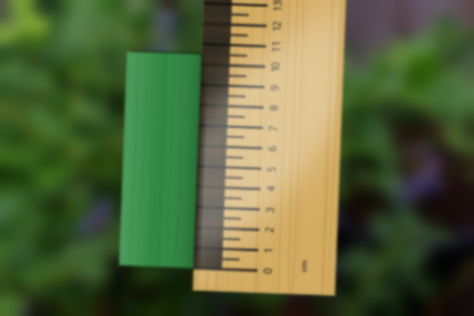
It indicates 10.5 cm
